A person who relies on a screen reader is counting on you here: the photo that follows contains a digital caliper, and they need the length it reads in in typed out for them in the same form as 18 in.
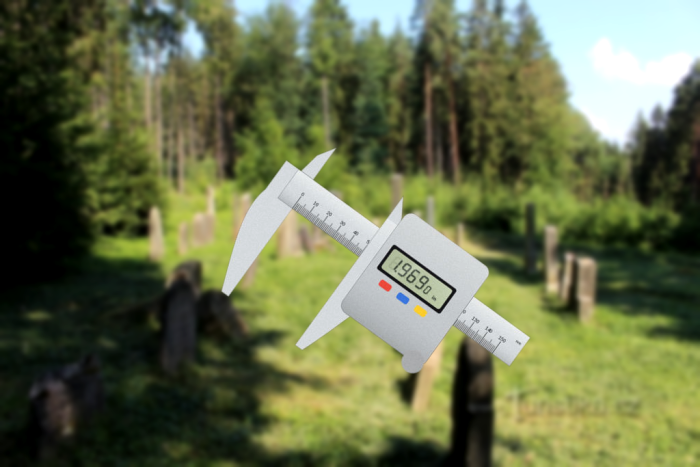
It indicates 1.9690 in
